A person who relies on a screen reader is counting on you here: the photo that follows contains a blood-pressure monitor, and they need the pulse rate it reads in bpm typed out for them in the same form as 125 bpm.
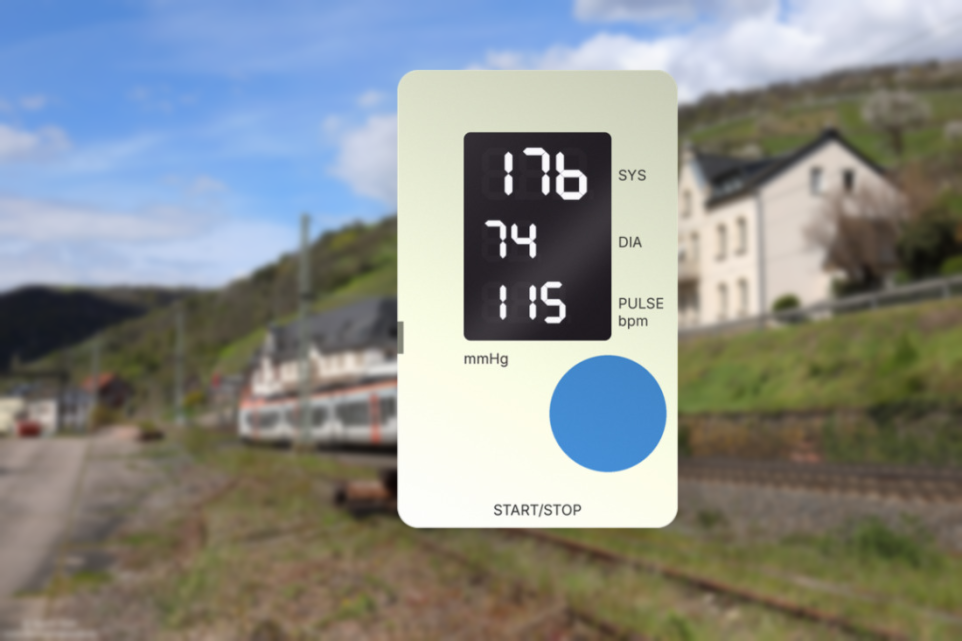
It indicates 115 bpm
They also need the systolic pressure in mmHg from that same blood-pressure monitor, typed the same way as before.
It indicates 176 mmHg
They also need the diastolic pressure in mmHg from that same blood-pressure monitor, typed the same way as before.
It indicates 74 mmHg
